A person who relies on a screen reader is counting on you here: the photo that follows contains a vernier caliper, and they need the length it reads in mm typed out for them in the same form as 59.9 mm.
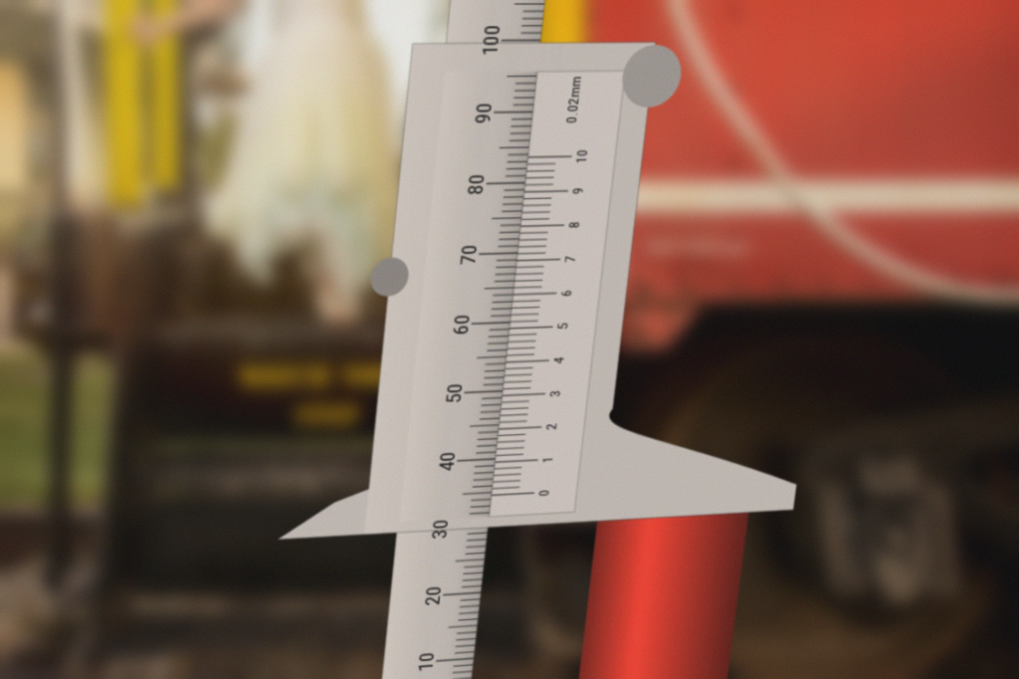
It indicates 34.6 mm
